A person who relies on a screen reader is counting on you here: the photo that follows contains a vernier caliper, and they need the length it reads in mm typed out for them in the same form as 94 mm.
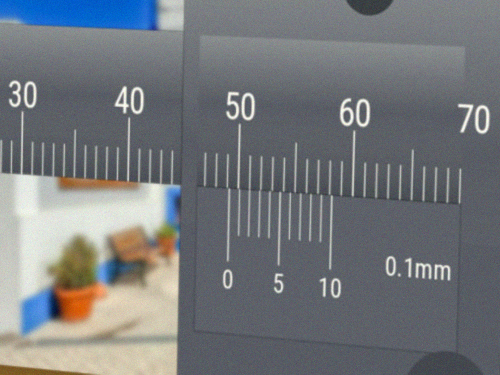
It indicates 49.2 mm
